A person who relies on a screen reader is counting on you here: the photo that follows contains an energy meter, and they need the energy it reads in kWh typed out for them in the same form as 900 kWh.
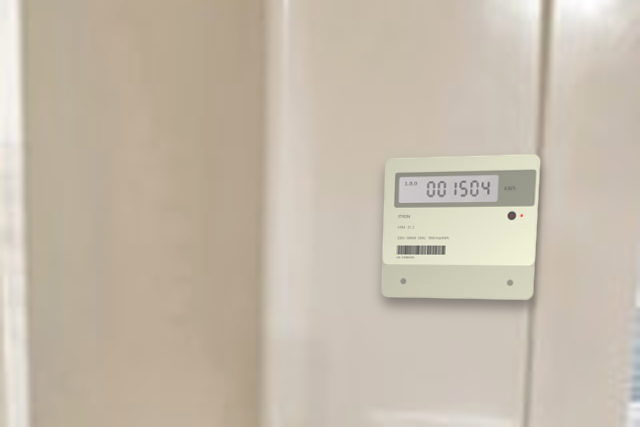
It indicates 1504 kWh
